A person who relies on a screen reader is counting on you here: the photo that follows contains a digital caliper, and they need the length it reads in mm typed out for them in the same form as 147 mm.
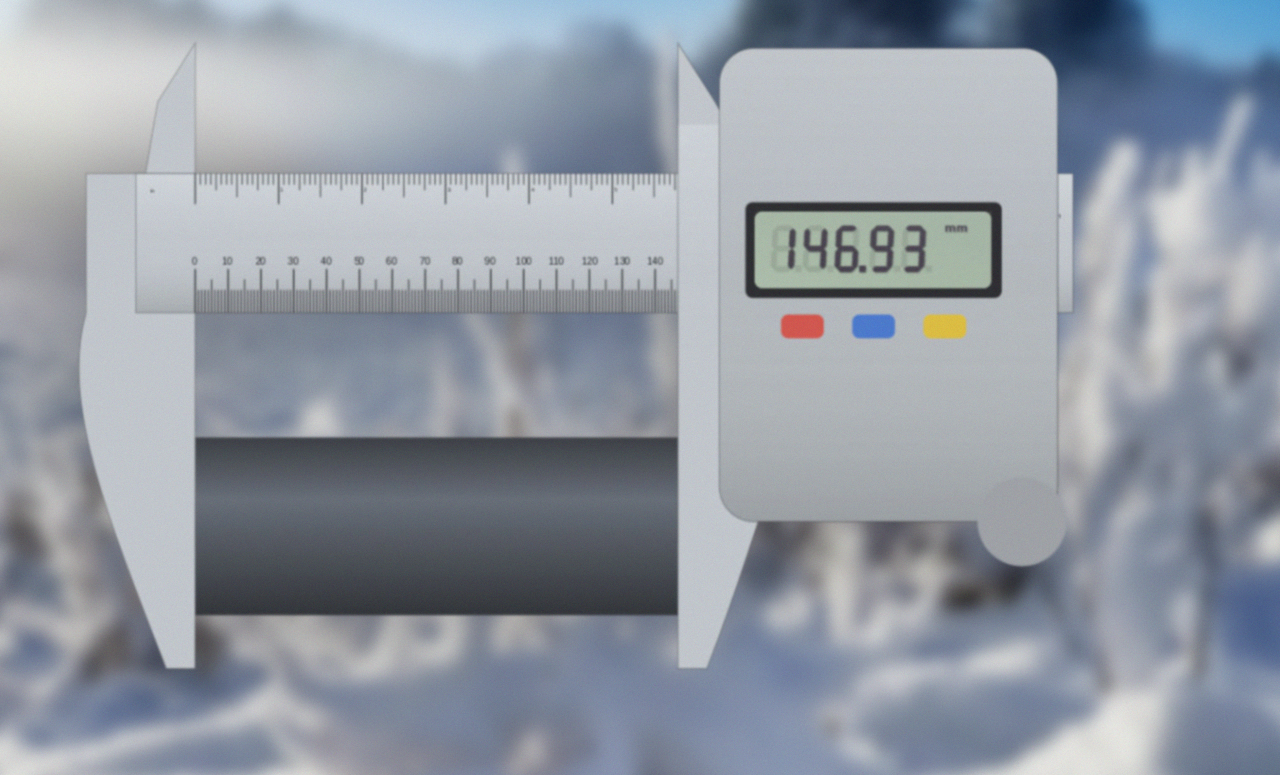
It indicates 146.93 mm
